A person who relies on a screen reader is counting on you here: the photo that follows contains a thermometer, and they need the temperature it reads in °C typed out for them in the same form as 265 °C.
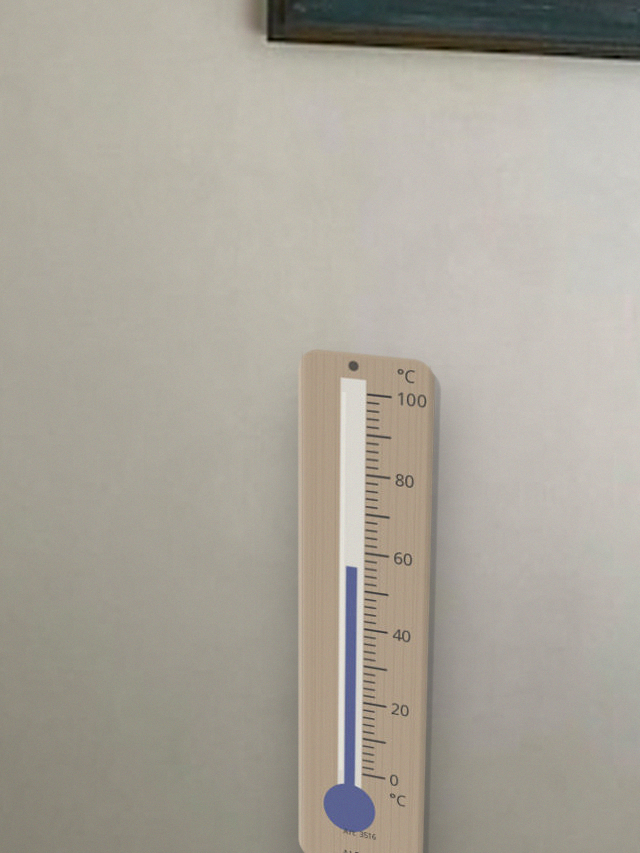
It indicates 56 °C
